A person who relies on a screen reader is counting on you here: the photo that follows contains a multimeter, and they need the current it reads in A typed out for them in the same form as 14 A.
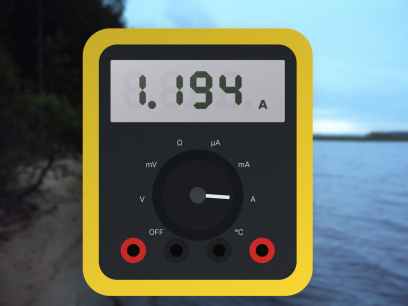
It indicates 1.194 A
